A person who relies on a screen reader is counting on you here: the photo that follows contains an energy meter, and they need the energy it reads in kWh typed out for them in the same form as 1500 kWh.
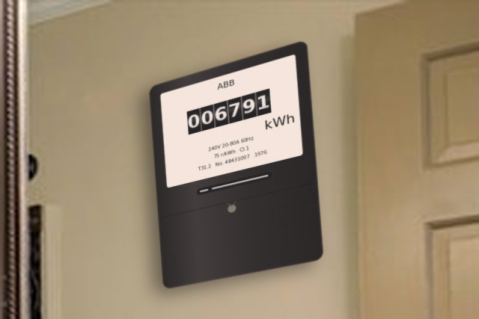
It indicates 6791 kWh
